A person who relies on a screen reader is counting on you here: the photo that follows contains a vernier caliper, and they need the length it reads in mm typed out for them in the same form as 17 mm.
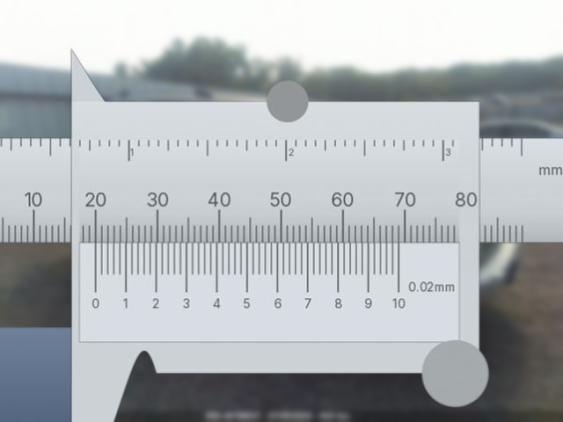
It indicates 20.0 mm
